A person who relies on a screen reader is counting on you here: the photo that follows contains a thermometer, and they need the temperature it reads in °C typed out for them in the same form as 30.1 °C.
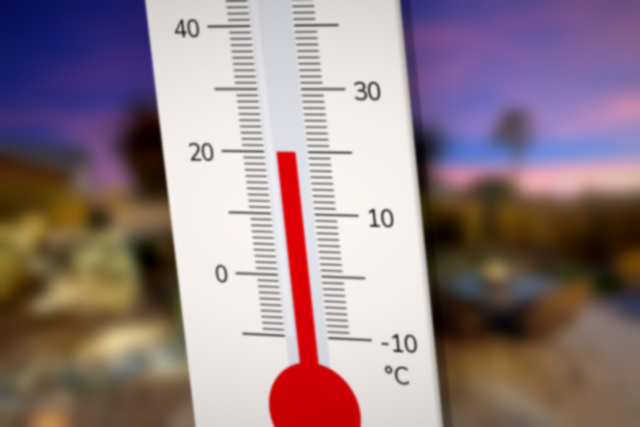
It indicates 20 °C
